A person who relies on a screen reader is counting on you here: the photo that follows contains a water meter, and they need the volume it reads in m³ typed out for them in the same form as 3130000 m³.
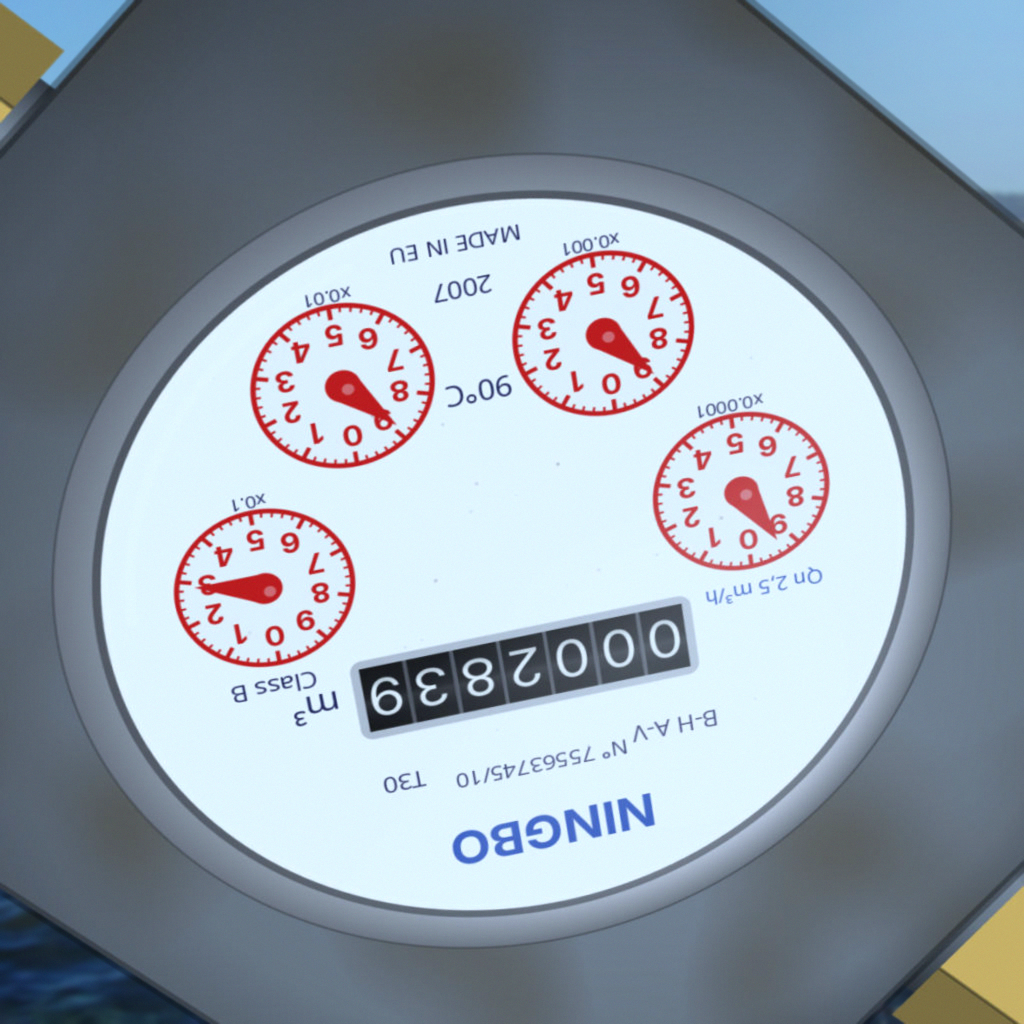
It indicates 2839.2889 m³
